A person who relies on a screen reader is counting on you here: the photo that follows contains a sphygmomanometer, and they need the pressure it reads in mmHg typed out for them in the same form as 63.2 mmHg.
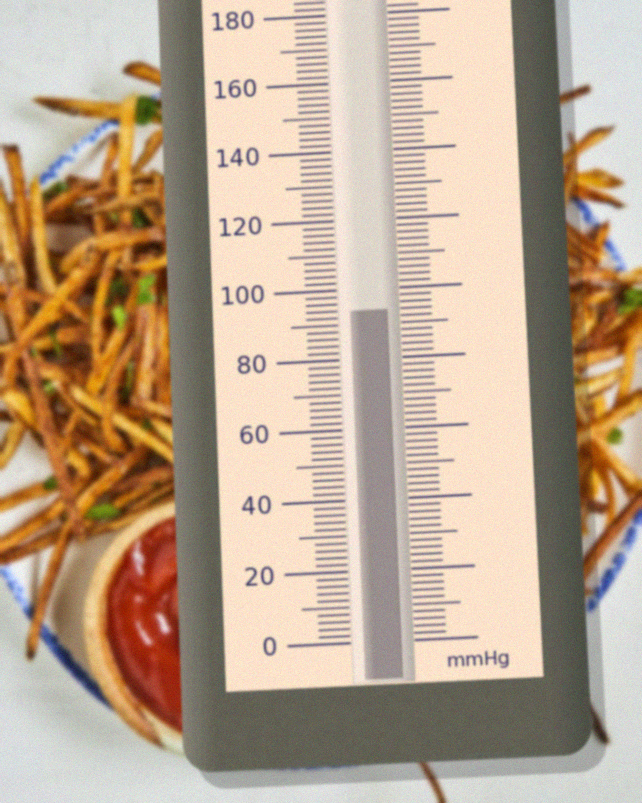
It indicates 94 mmHg
